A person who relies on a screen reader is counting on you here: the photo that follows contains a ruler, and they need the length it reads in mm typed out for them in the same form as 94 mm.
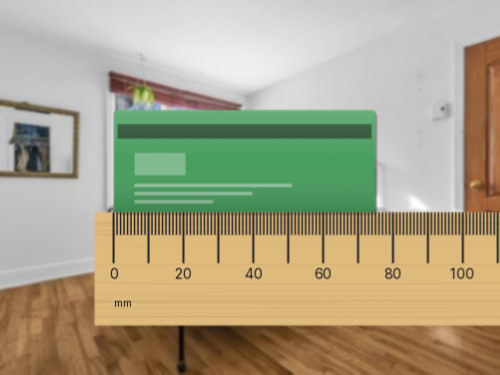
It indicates 75 mm
